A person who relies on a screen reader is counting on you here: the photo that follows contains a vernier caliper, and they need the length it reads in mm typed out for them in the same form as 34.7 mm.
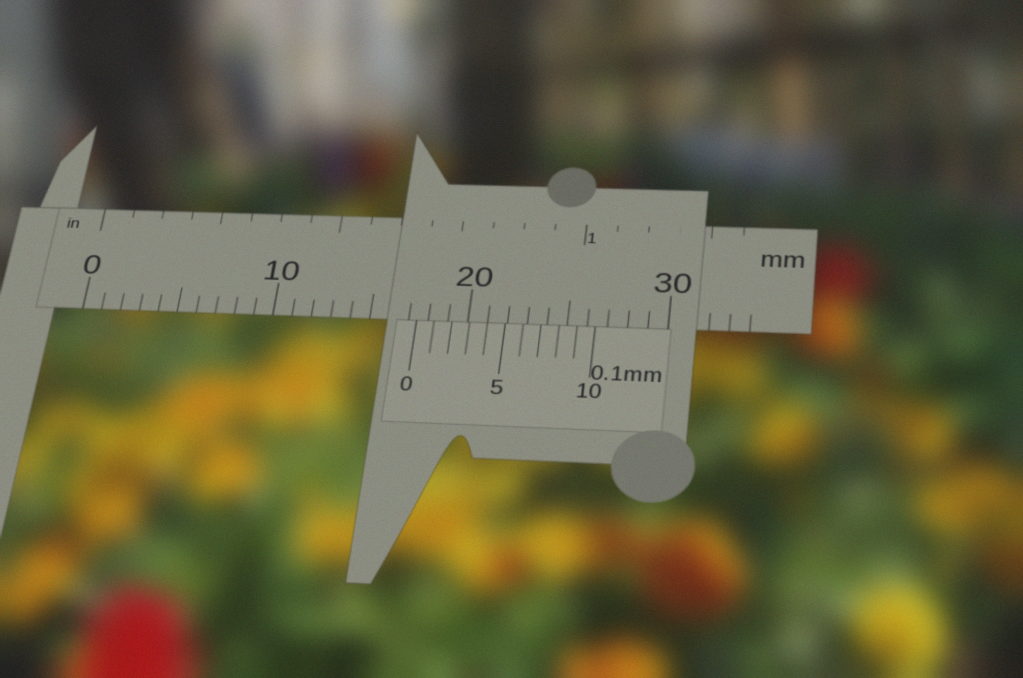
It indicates 17.4 mm
